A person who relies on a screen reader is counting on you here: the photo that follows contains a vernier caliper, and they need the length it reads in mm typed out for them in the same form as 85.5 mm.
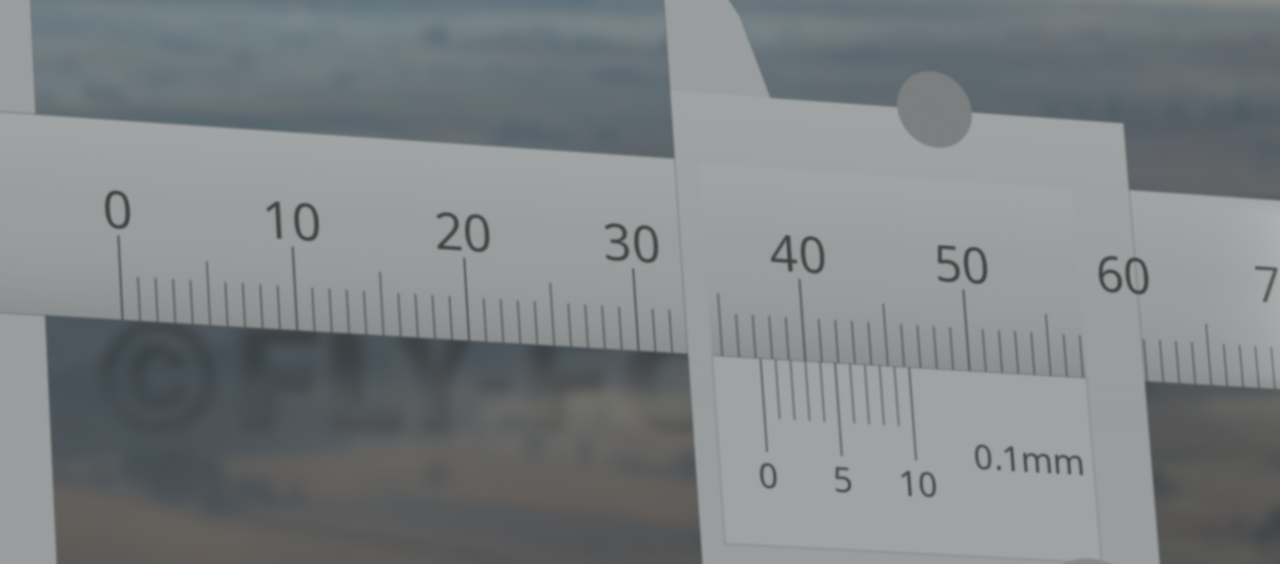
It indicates 37.3 mm
